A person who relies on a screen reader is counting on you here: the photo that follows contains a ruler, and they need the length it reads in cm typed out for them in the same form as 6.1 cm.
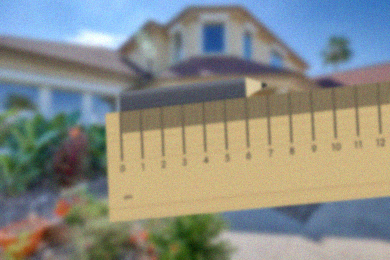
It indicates 7 cm
